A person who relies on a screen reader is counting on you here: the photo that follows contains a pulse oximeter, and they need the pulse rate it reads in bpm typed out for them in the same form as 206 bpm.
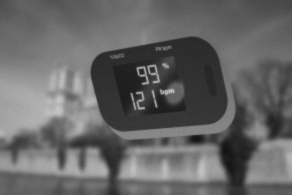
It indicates 121 bpm
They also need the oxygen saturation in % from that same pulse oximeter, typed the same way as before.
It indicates 99 %
